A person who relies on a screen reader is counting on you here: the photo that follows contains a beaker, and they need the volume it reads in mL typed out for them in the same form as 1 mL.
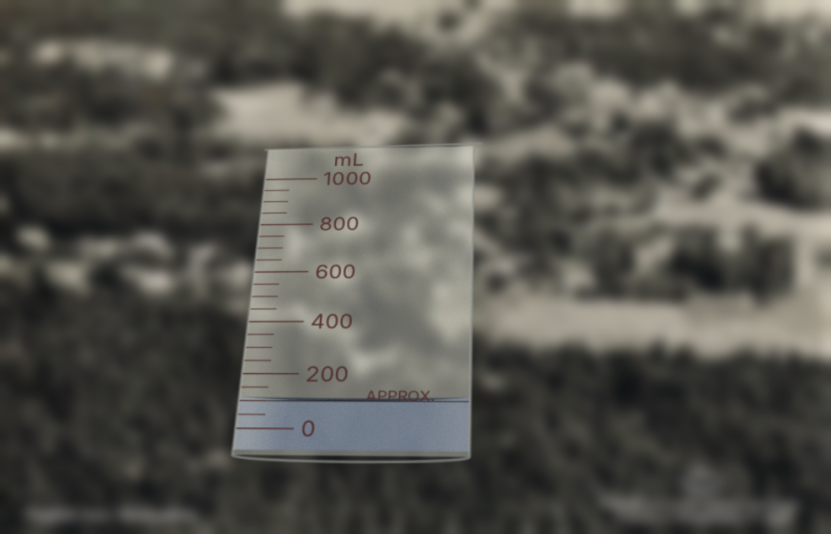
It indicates 100 mL
